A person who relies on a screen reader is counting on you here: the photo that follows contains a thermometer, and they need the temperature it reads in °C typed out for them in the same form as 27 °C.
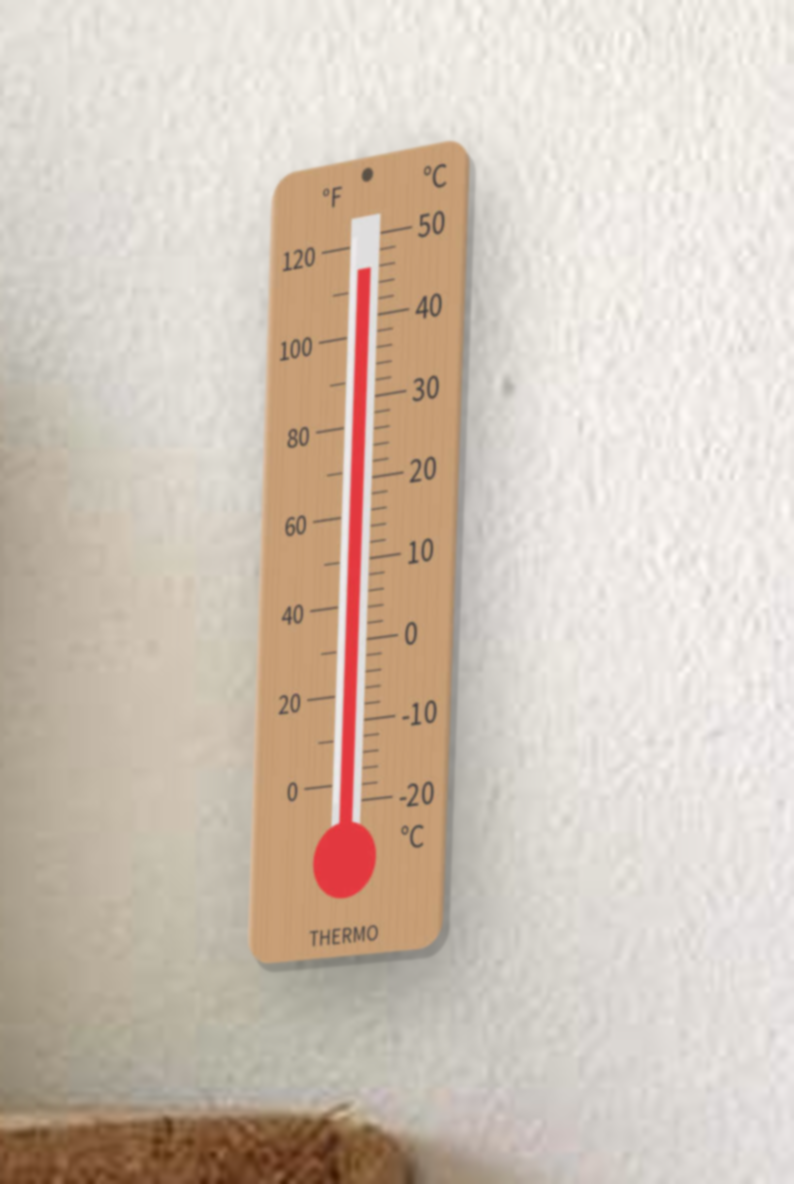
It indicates 46 °C
